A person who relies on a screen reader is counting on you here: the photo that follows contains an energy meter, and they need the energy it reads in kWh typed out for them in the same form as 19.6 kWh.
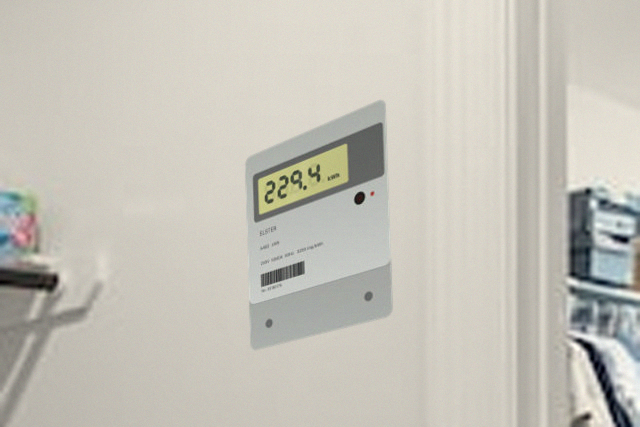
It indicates 229.4 kWh
